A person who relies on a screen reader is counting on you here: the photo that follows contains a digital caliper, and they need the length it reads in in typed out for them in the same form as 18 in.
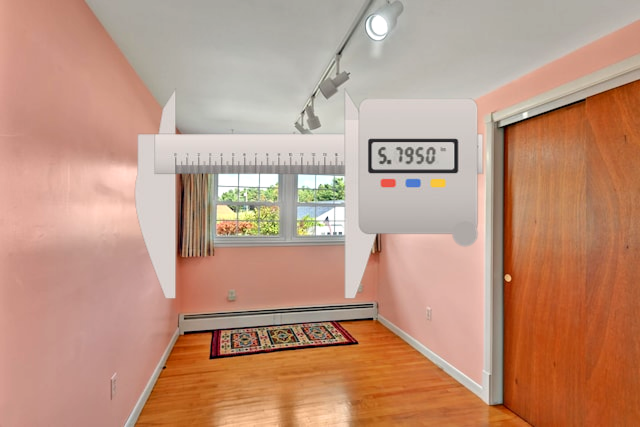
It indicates 5.7950 in
